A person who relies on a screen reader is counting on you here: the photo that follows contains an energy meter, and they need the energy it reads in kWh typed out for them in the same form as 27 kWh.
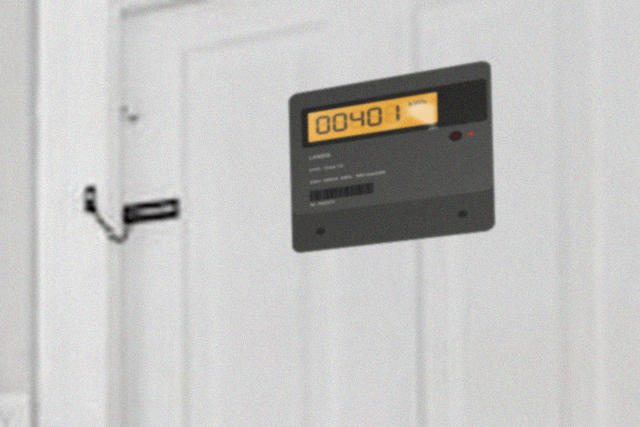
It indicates 401 kWh
